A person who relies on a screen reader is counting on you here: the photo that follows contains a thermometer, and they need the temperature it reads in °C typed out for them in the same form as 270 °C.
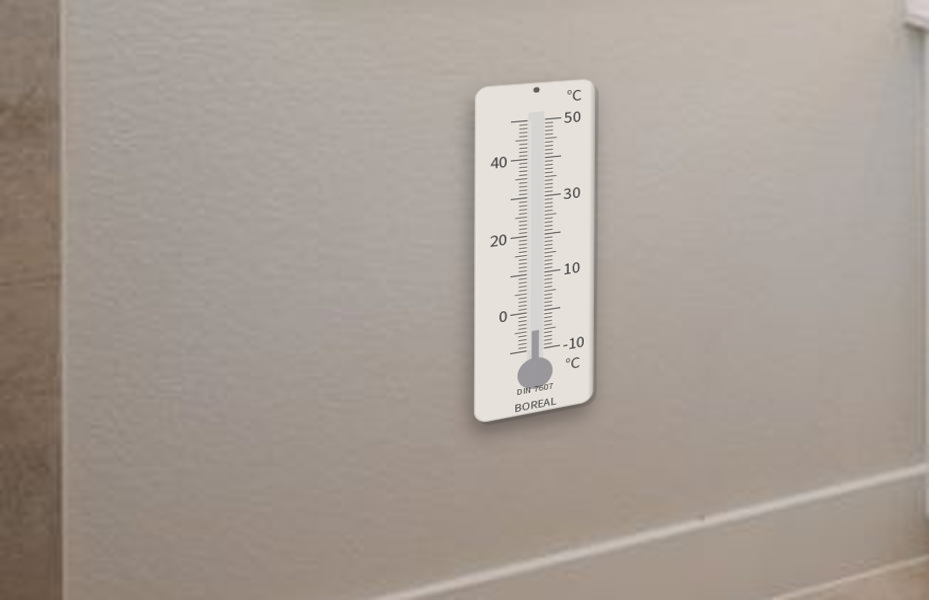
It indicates -5 °C
